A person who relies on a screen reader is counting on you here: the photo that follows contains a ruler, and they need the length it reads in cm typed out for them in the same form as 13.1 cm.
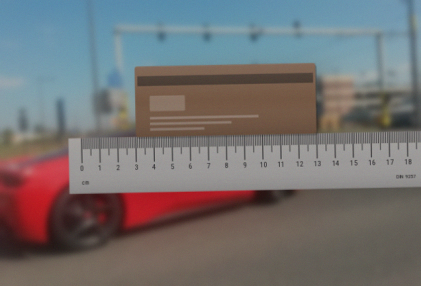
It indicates 10 cm
